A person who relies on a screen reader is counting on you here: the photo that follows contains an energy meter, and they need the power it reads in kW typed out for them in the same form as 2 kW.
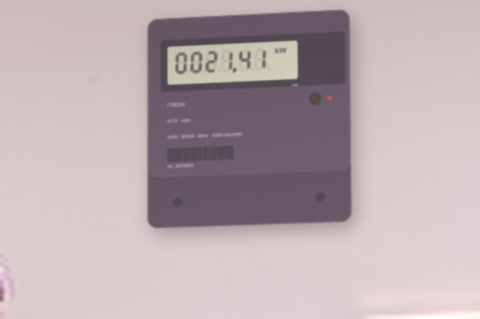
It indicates 21.41 kW
